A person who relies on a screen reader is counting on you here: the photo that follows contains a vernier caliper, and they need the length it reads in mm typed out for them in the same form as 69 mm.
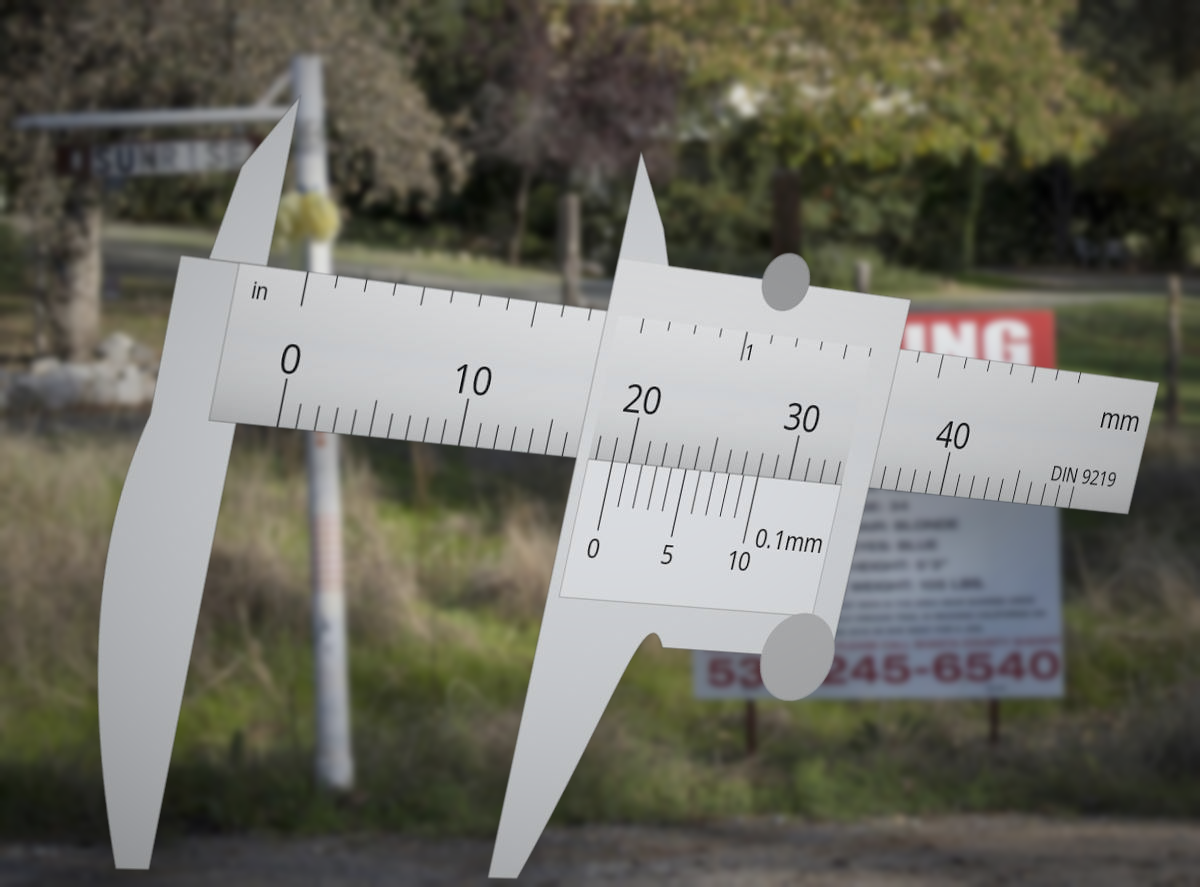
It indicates 19.0 mm
